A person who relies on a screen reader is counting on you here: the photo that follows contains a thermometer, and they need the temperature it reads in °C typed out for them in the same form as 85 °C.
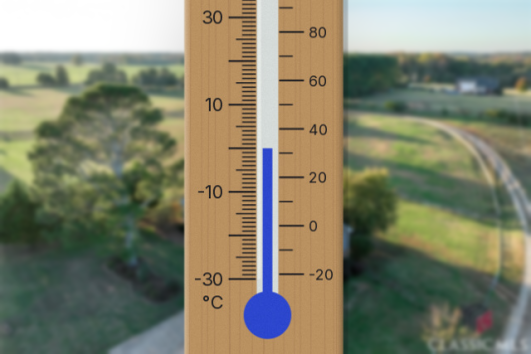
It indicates 0 °C
